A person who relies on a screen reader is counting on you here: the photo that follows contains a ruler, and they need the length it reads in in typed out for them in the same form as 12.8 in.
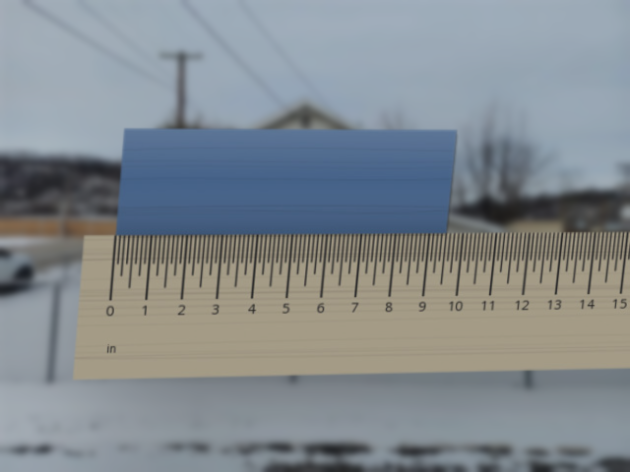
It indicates 9.5 in
